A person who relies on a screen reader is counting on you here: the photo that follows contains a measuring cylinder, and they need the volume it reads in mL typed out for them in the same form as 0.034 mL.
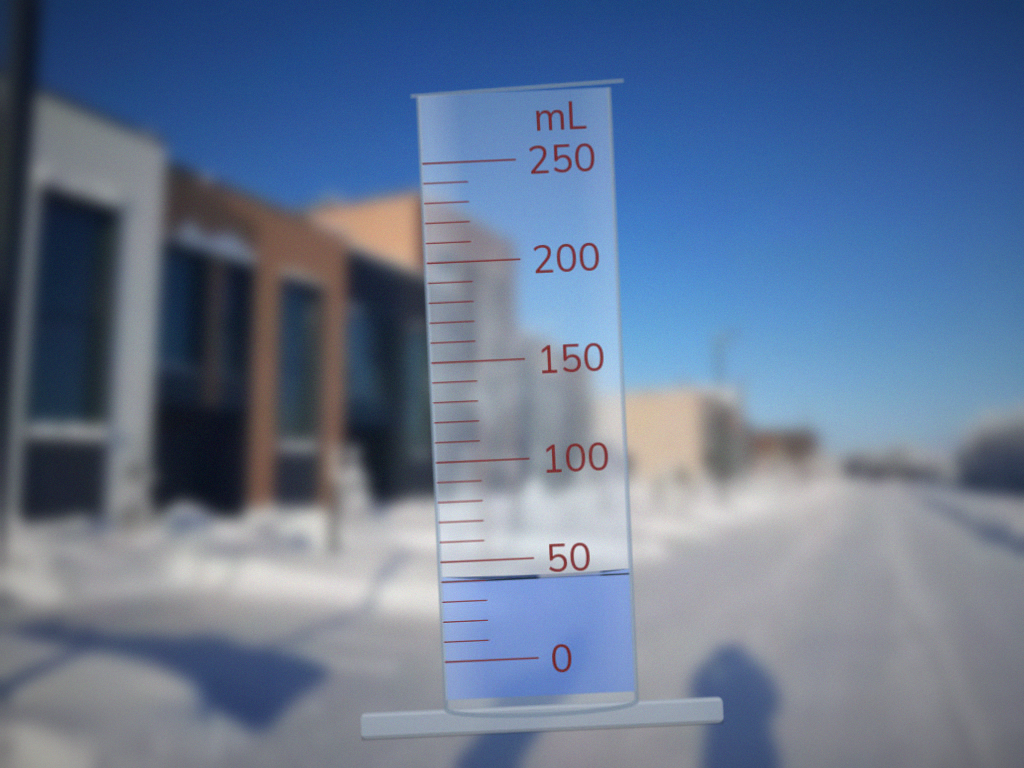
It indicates 40 mL
